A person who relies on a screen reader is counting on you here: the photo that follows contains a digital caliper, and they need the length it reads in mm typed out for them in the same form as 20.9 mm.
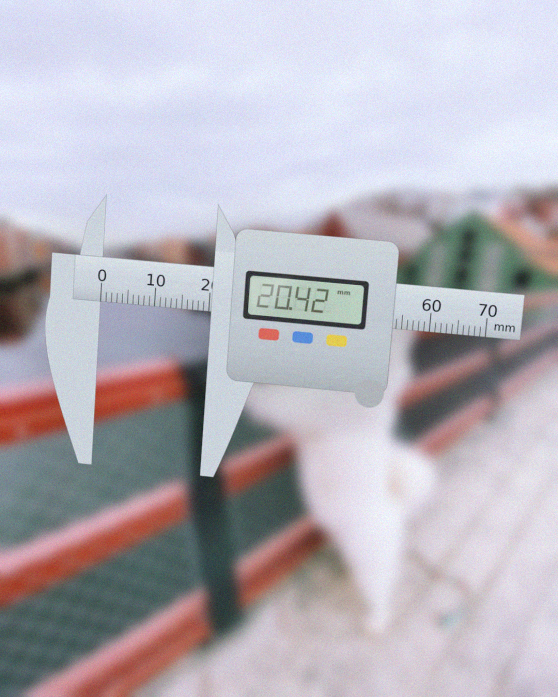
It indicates 20.42 mm
